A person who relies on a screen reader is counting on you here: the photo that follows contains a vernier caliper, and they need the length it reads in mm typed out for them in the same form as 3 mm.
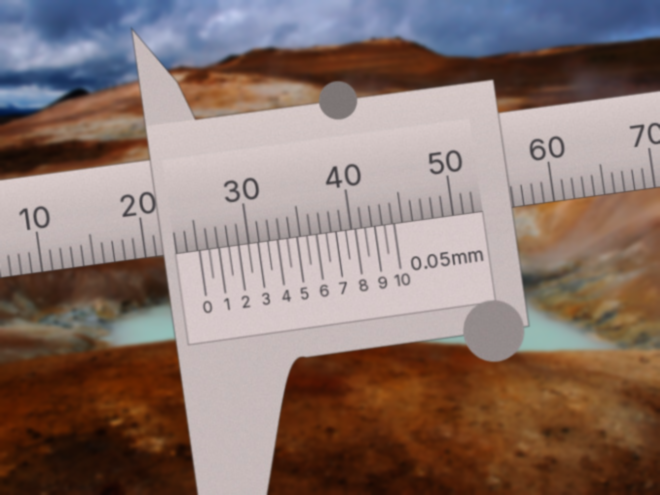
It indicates 25.2 mm
